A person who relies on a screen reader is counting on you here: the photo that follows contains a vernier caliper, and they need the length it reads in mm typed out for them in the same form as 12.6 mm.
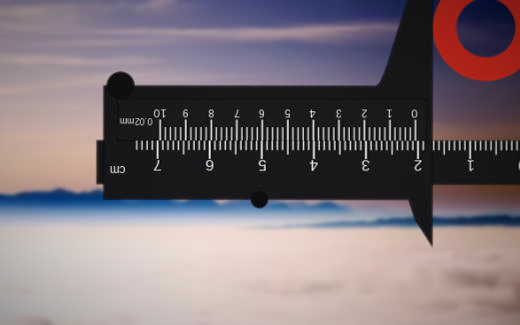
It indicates 20.5 mm
